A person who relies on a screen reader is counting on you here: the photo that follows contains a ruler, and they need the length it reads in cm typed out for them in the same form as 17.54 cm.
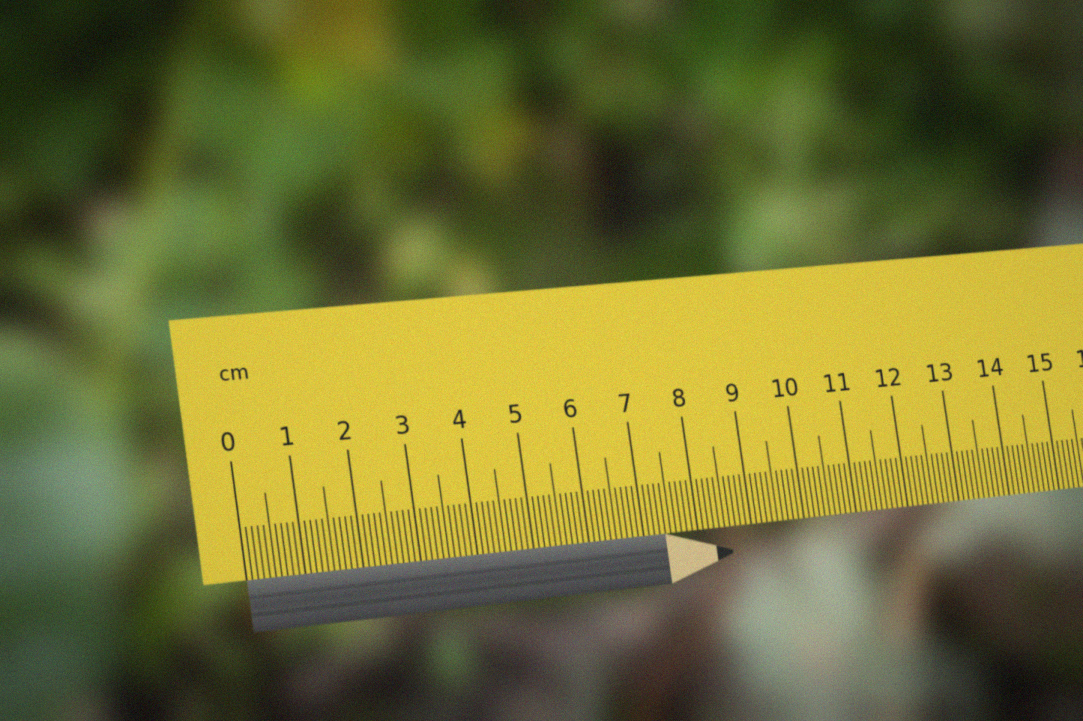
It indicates 8.6 cm
